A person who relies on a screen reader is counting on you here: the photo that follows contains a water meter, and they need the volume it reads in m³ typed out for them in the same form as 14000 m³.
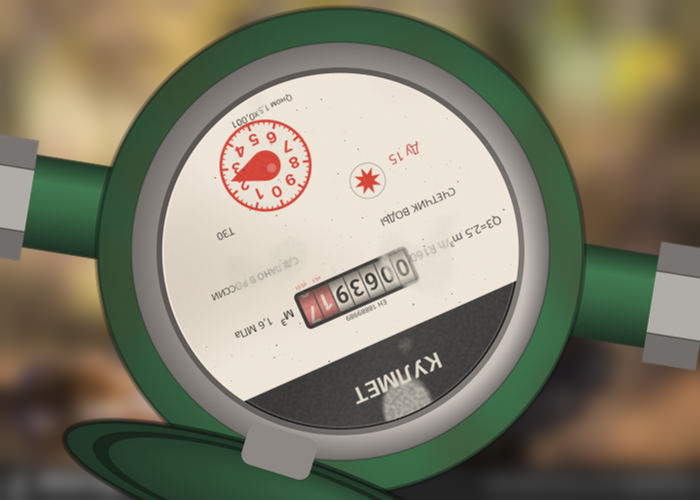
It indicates 639.172 m³
